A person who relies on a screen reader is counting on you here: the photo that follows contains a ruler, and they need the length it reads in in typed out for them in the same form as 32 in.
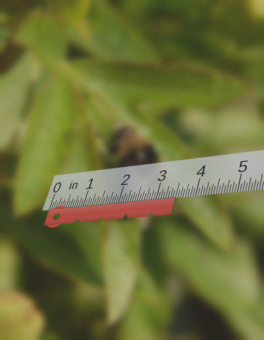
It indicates 3.5 in
